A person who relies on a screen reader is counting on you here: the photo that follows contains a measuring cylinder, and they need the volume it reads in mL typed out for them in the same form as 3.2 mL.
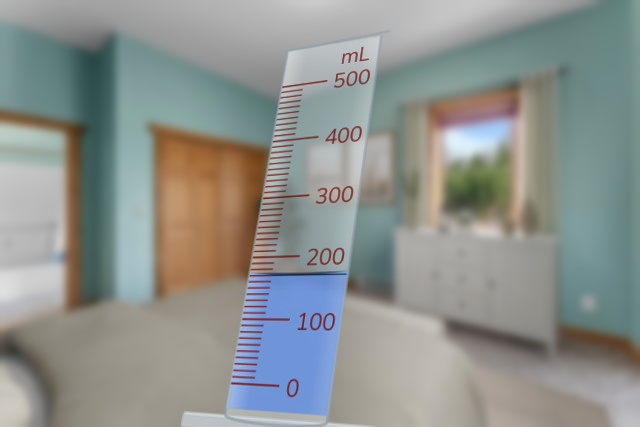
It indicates 170 mL
